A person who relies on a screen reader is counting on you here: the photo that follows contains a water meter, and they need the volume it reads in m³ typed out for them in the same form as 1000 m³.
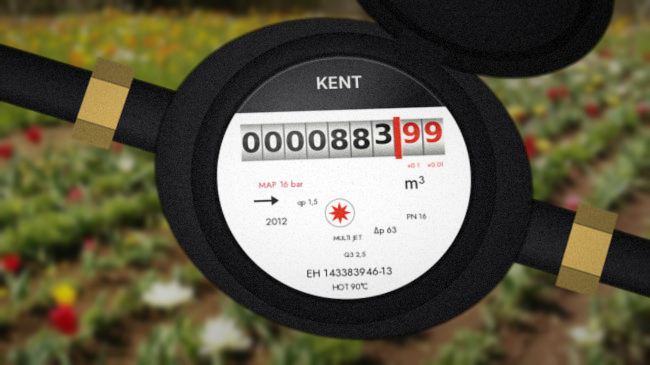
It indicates 883.99 m³
